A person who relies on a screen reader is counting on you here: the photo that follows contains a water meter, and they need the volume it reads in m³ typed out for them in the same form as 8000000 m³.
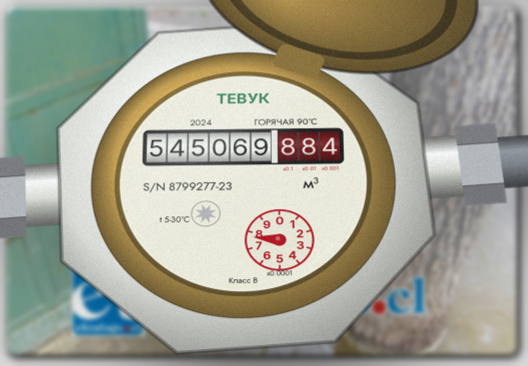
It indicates 545069.8847 m³
